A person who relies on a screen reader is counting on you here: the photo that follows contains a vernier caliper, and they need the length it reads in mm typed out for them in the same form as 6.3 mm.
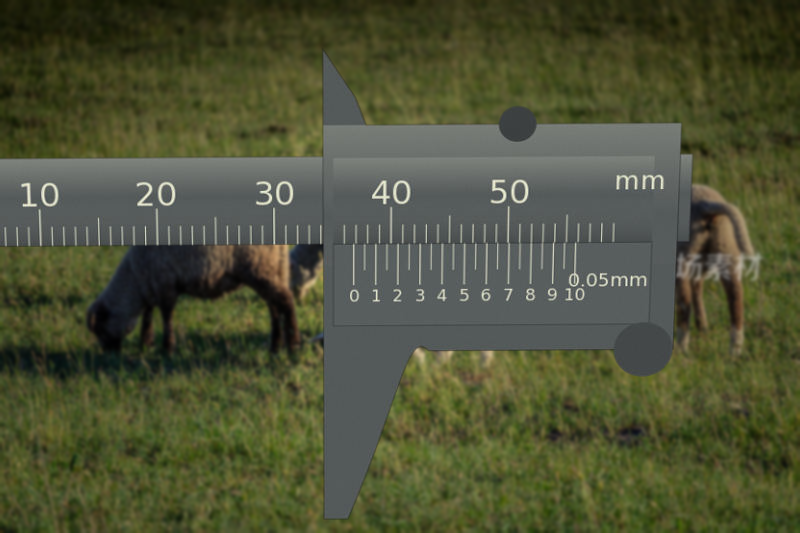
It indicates 36.8 mm
